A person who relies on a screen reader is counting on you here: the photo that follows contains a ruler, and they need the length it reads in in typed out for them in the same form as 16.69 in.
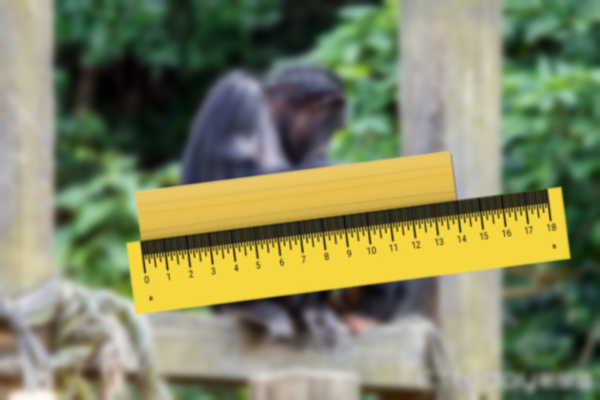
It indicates 14 in
